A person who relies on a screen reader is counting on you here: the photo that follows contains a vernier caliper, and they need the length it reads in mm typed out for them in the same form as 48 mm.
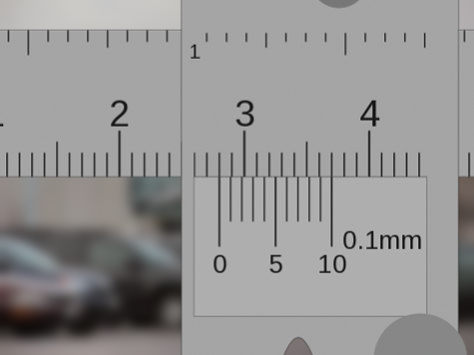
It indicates 28.0 mm
